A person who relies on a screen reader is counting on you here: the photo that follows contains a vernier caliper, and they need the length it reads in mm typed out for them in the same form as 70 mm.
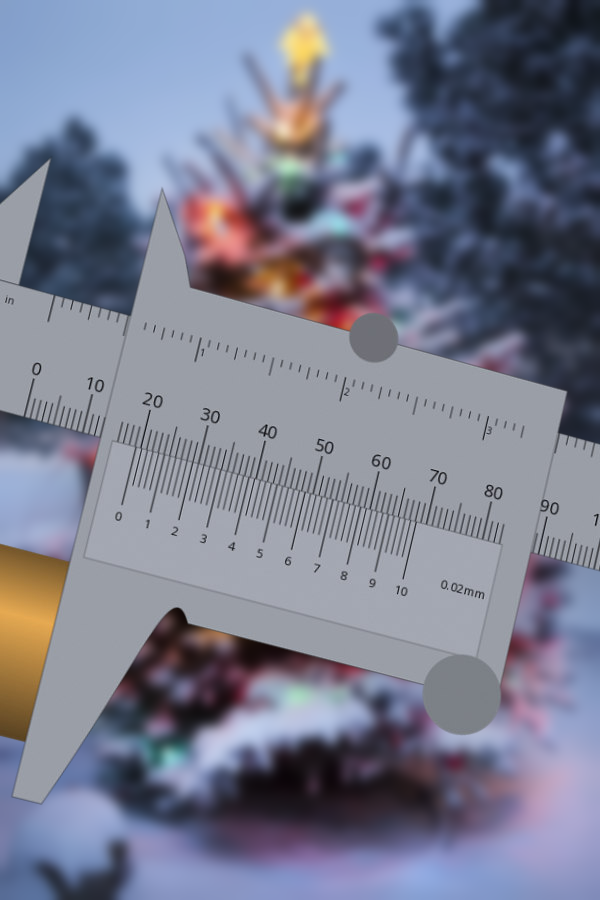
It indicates 19.2 mm
